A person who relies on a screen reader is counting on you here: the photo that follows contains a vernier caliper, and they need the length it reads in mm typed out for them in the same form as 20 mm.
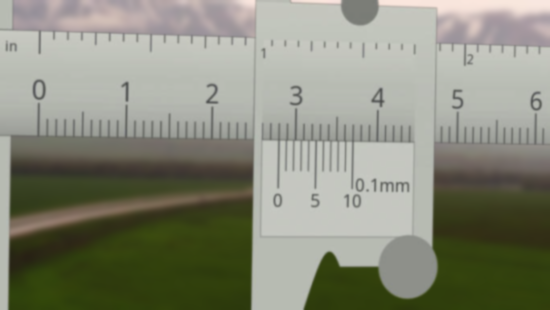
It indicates 28.0 mm
